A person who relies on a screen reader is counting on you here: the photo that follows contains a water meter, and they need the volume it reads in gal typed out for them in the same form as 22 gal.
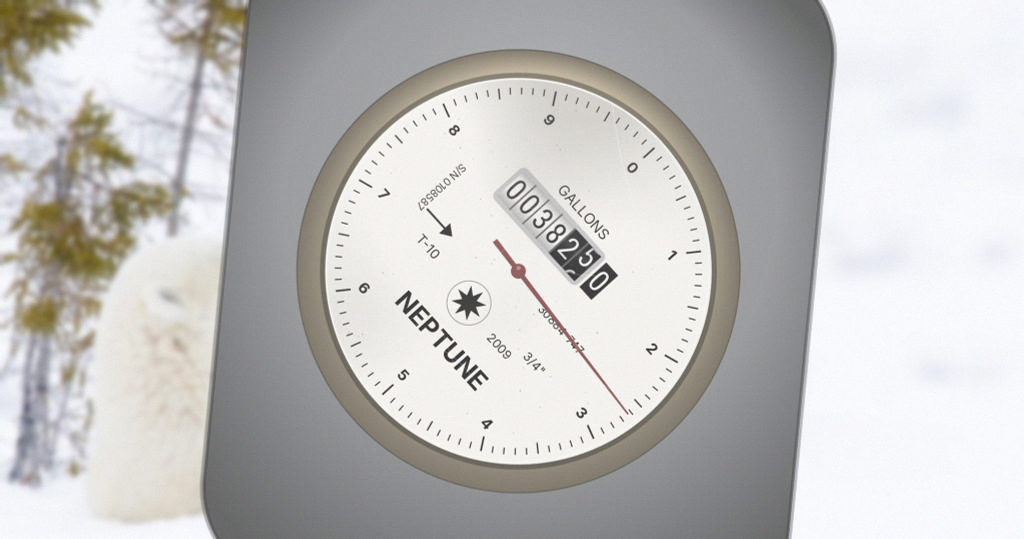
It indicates 38252.6 gal
